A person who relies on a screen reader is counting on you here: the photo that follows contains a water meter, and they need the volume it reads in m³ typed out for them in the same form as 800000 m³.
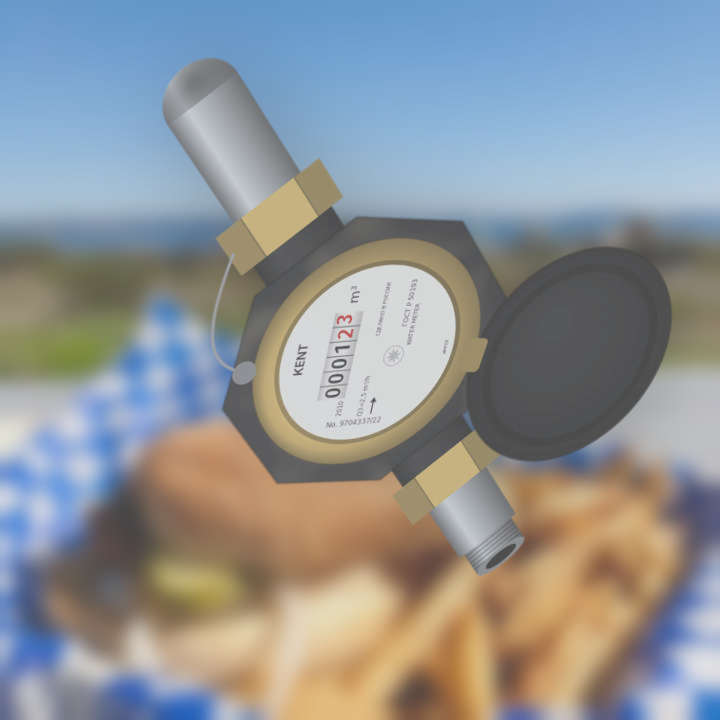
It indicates 1.23 m³
